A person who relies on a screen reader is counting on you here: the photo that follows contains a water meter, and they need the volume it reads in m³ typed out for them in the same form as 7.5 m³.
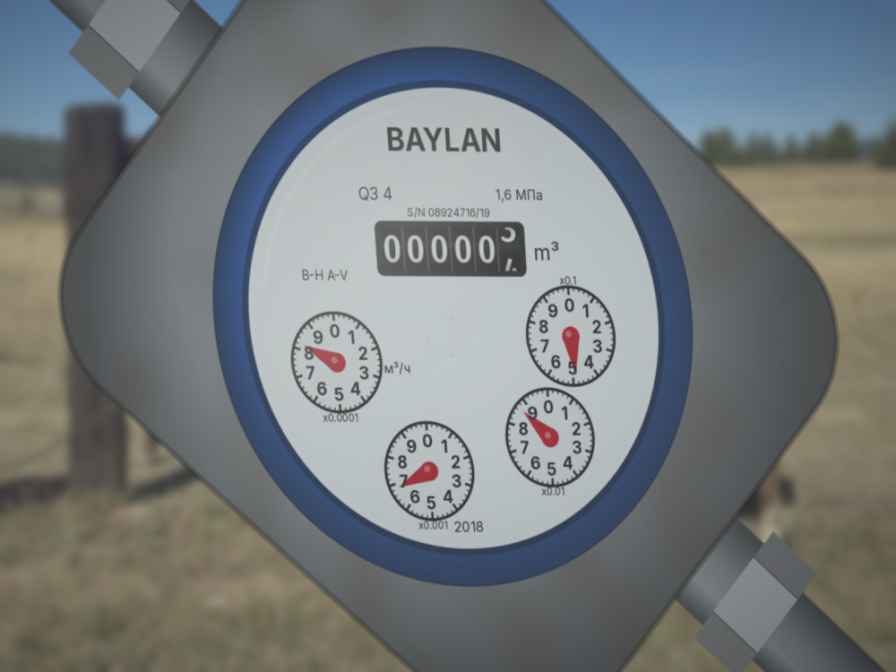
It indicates 3.4868 m³
